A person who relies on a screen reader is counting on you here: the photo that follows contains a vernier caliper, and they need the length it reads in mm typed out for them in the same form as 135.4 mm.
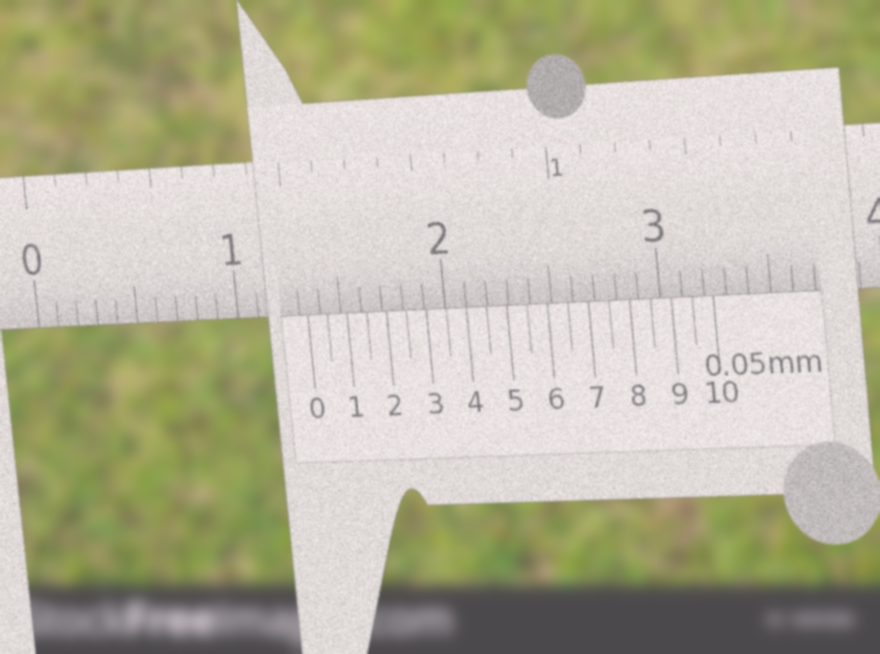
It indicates 13.4 mm
